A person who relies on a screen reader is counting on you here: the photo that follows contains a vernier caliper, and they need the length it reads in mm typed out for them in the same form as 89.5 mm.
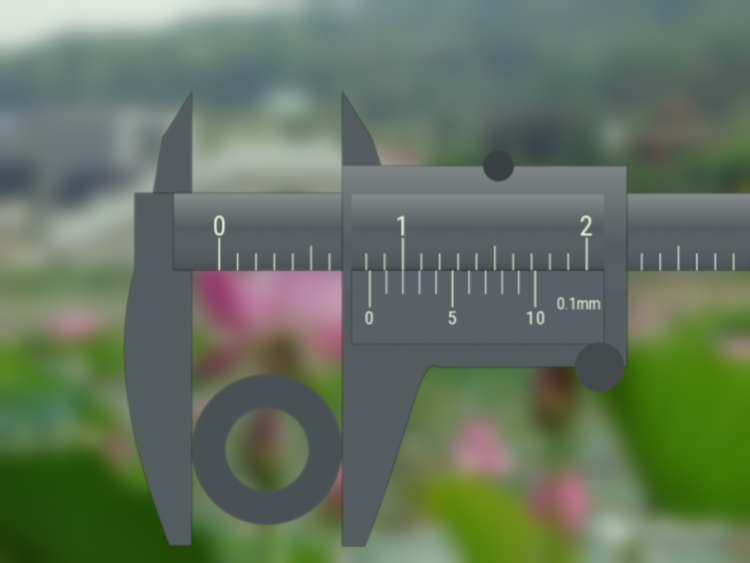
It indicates 8.2 mm
